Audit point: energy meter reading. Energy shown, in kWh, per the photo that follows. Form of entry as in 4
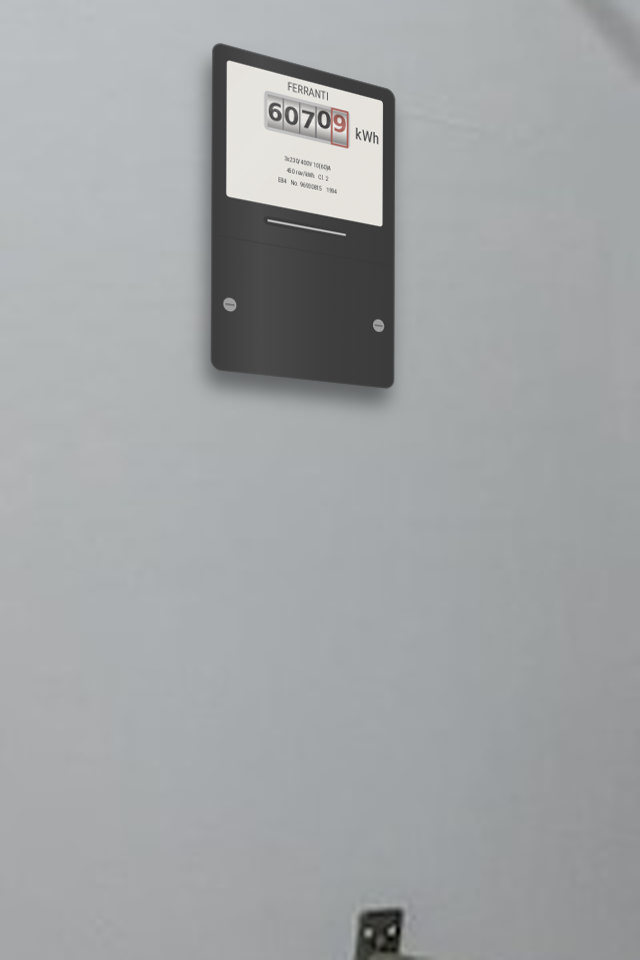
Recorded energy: 6070.9
